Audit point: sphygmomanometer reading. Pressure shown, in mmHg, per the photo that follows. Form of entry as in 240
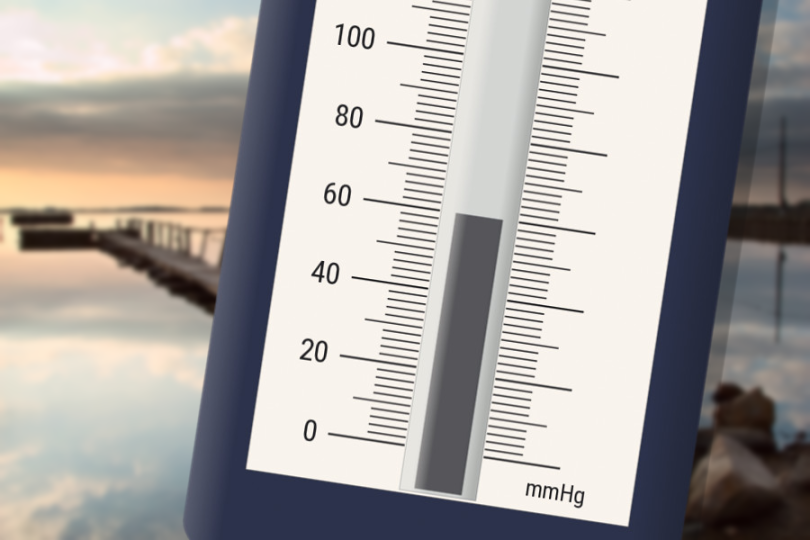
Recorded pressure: 60
